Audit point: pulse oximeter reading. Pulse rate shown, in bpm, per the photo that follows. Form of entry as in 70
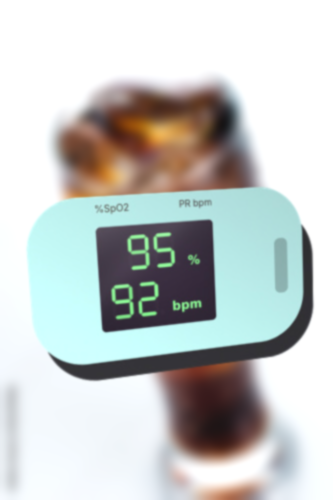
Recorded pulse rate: 92
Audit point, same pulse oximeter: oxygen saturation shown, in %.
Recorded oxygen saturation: 95
